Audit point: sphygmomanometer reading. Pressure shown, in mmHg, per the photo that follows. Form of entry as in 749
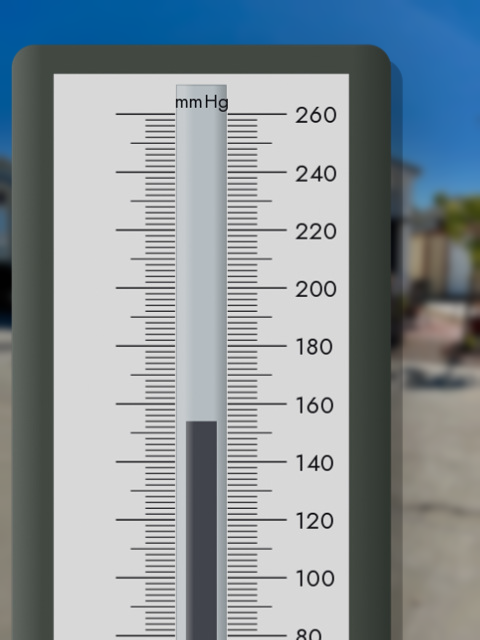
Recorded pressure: 154
